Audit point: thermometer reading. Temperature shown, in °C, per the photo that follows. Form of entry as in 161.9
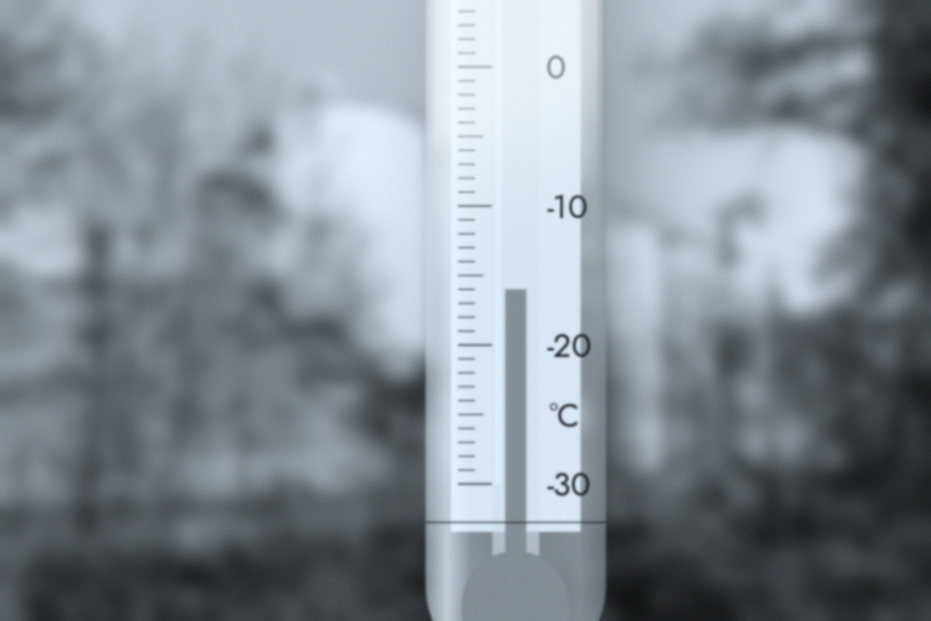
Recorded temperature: -16
